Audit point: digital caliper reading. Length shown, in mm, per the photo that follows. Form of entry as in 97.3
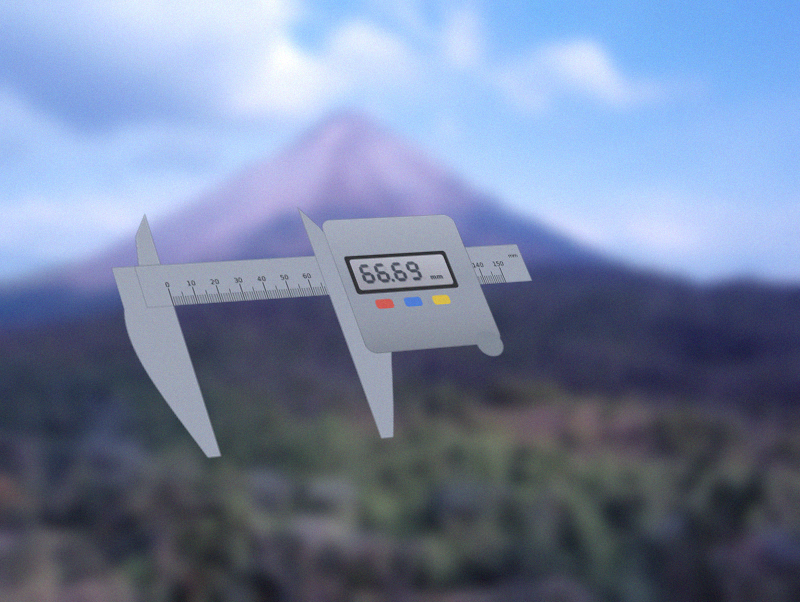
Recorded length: 66.69
